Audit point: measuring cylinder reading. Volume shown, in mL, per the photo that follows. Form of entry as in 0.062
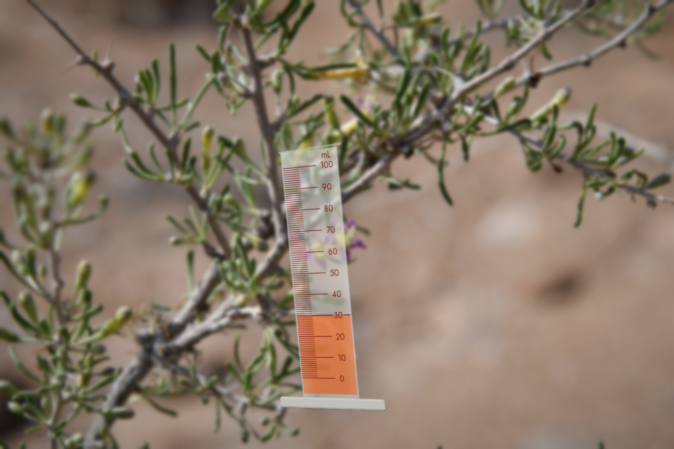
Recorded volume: 30
